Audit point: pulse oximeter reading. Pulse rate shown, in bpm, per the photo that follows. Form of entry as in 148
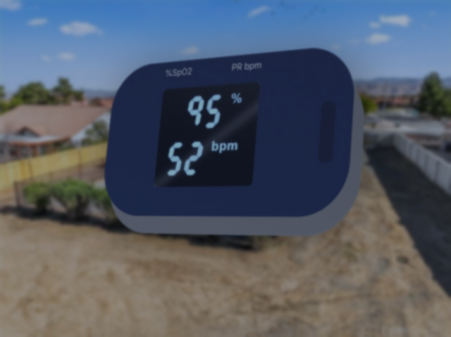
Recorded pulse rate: 52
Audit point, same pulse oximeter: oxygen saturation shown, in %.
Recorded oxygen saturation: 95
